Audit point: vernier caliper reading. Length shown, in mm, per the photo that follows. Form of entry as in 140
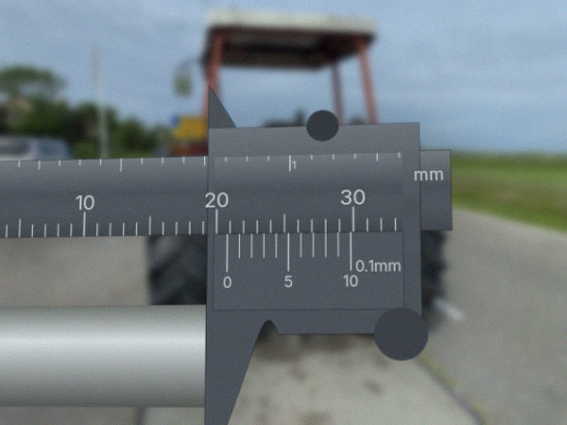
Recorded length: 20.8
